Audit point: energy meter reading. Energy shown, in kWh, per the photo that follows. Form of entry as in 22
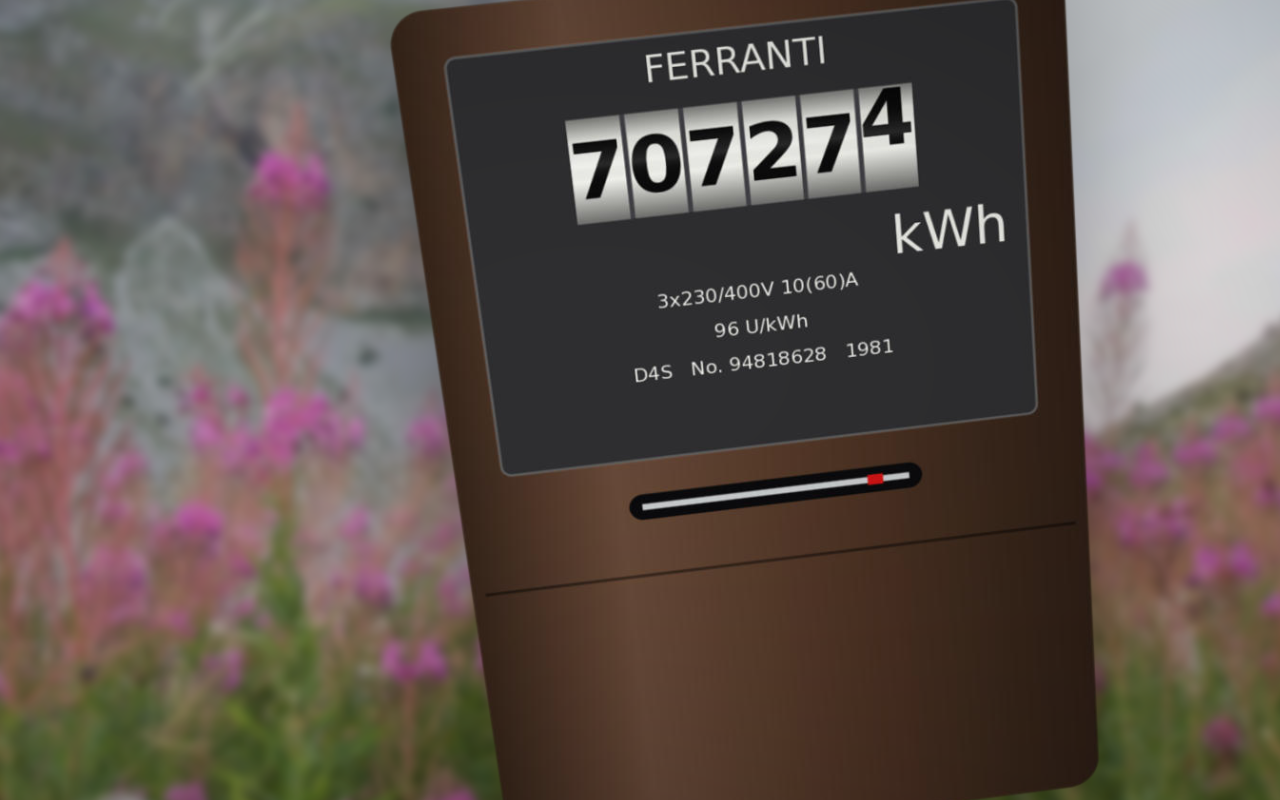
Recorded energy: 707274
